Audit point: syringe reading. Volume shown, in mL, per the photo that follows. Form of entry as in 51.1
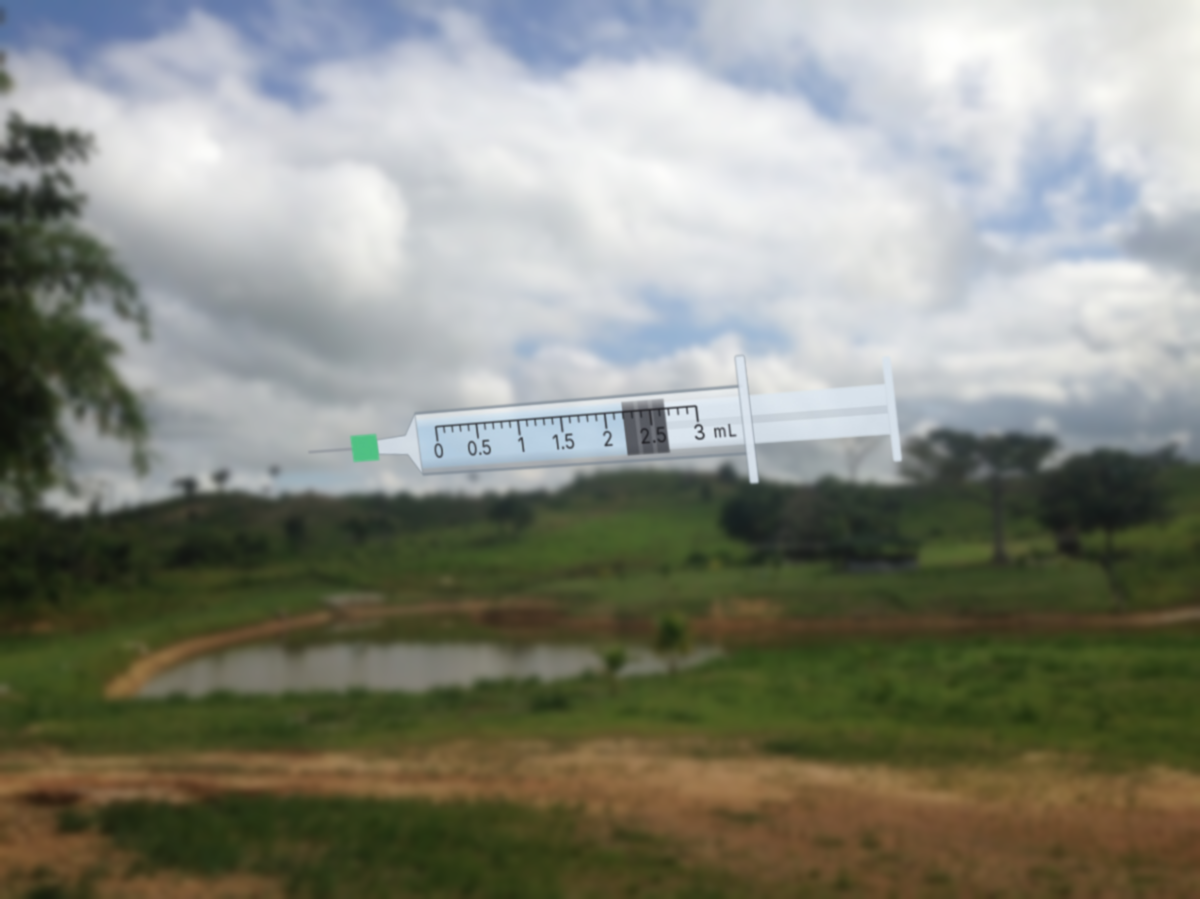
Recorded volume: 2.2
